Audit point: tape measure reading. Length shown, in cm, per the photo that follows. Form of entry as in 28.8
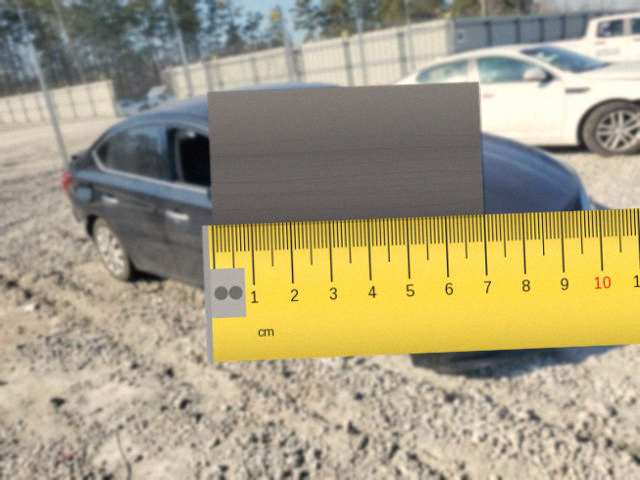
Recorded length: 7
